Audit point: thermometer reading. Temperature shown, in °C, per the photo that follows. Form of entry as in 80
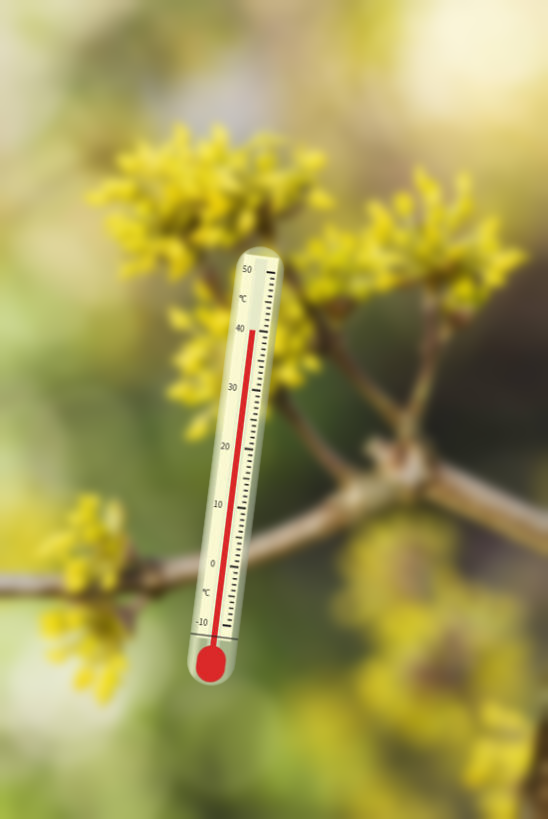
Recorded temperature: 40
